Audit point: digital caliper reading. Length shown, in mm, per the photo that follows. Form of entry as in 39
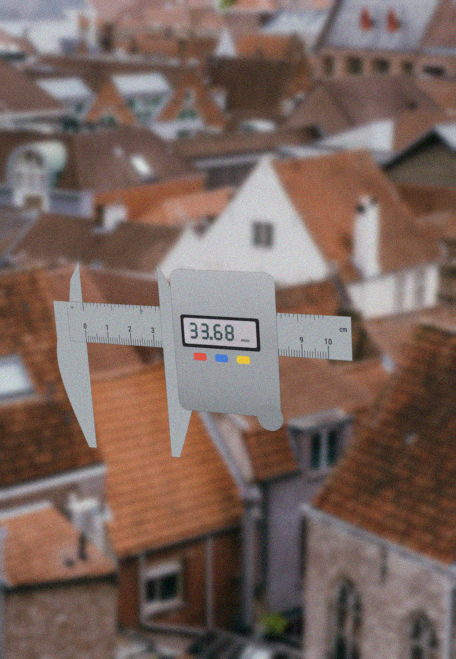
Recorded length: 33.68
